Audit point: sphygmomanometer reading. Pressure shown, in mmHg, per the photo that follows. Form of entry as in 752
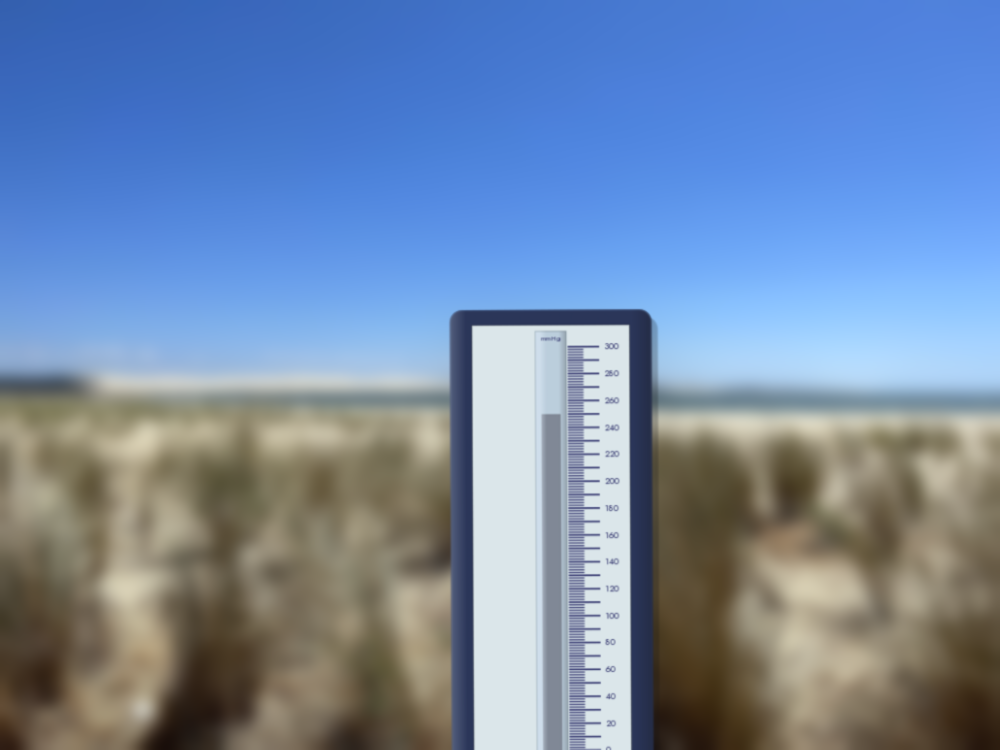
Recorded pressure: 250
